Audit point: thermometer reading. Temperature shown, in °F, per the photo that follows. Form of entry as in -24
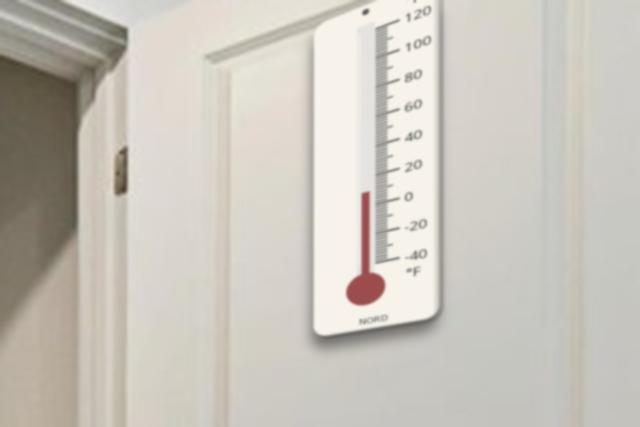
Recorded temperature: 10
